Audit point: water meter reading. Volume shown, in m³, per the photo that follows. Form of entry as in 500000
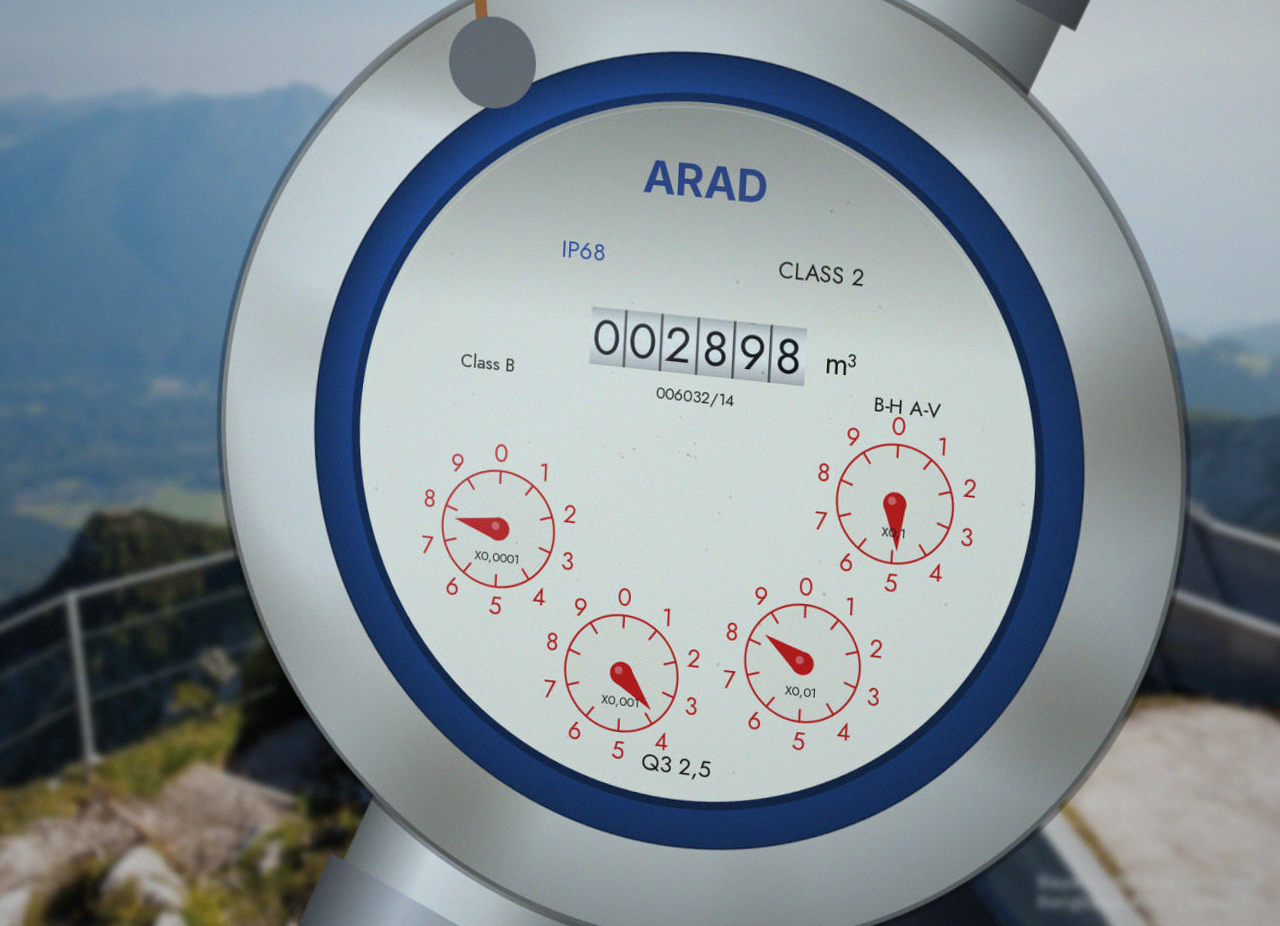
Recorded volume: 2898.4837
